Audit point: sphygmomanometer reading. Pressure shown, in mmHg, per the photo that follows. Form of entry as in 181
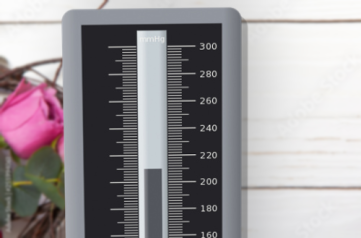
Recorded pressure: 210
